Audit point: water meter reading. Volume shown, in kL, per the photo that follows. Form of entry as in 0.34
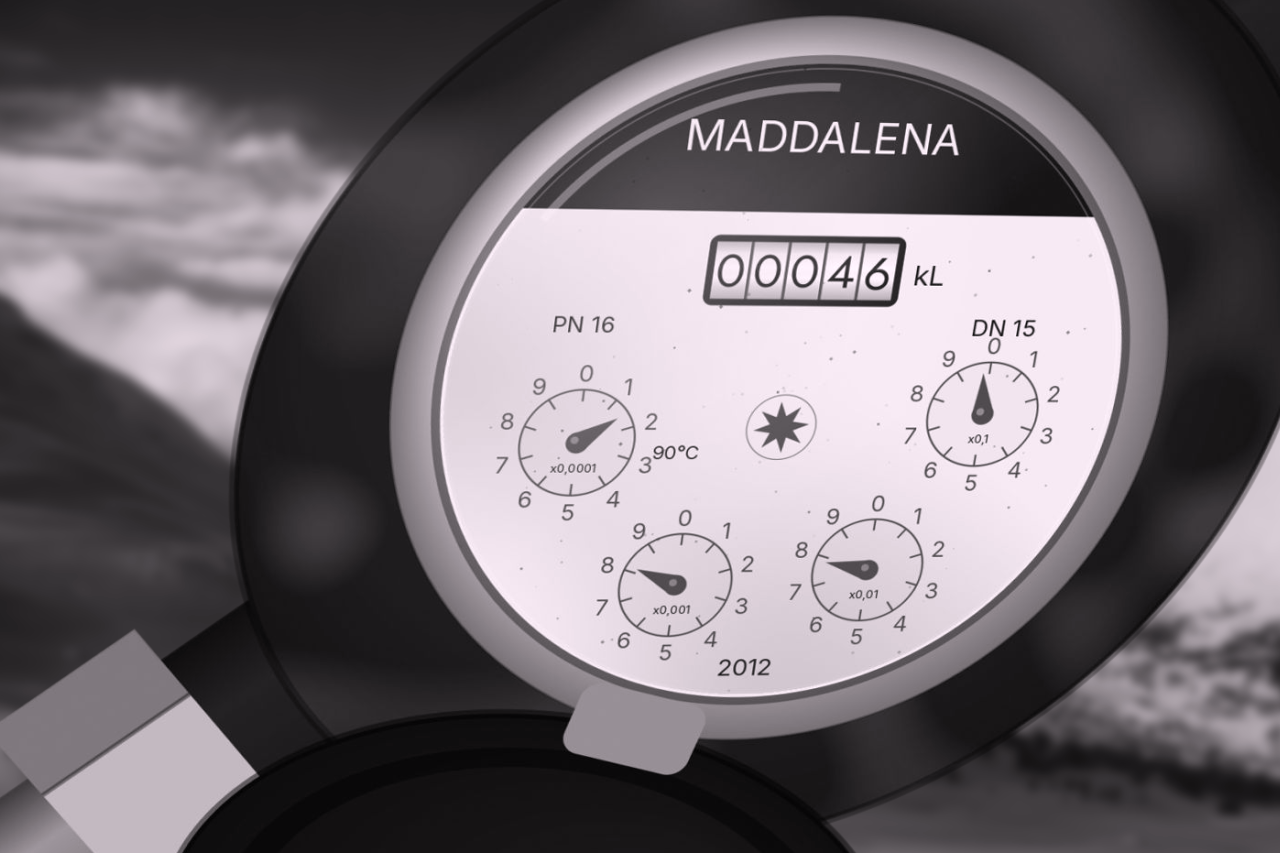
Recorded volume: 45.9781
